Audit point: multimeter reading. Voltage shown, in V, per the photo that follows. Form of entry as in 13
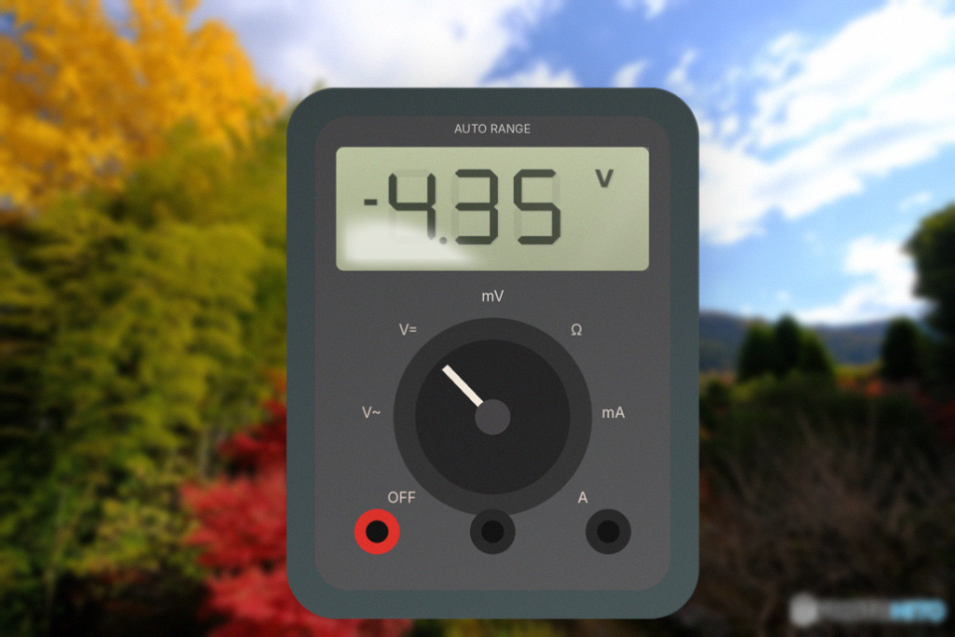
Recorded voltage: -4.35
